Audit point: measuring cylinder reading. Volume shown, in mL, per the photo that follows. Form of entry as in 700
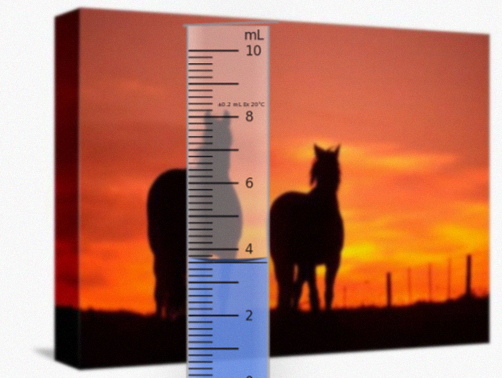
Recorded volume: 3.6
